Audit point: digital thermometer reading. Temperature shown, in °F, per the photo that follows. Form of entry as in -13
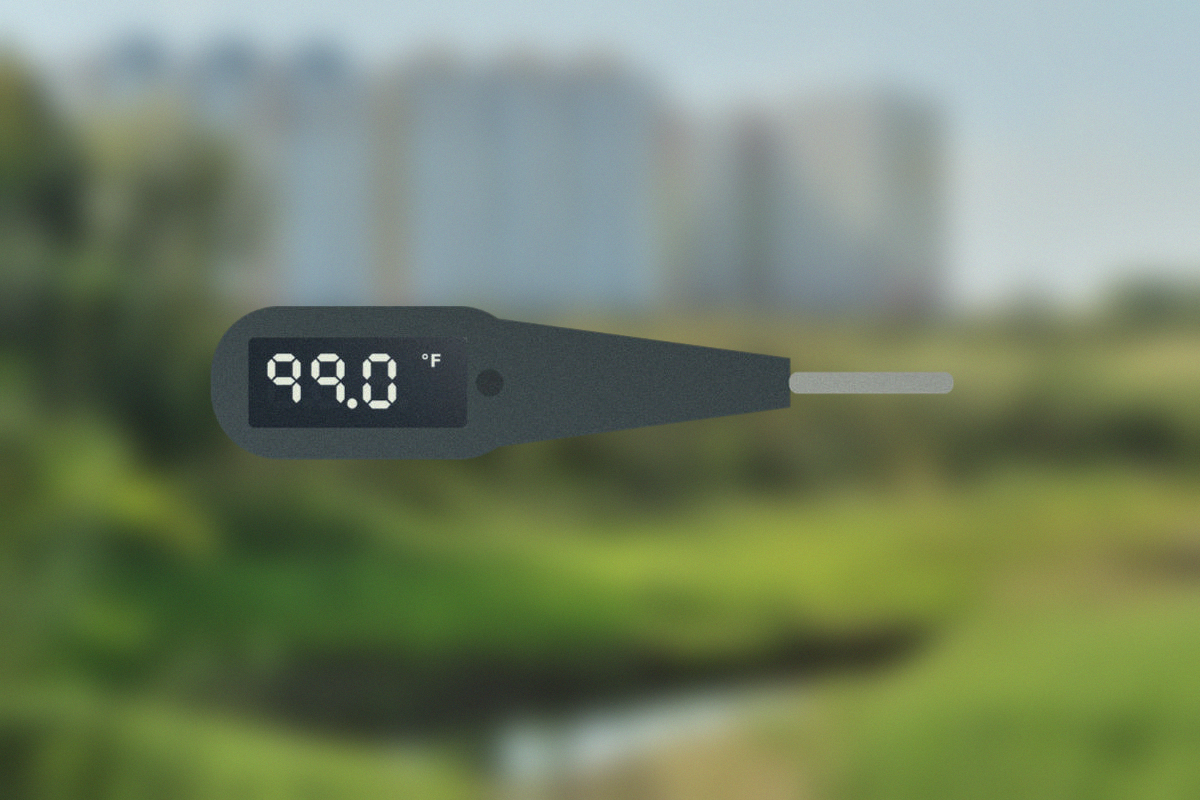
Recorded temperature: 99.0
